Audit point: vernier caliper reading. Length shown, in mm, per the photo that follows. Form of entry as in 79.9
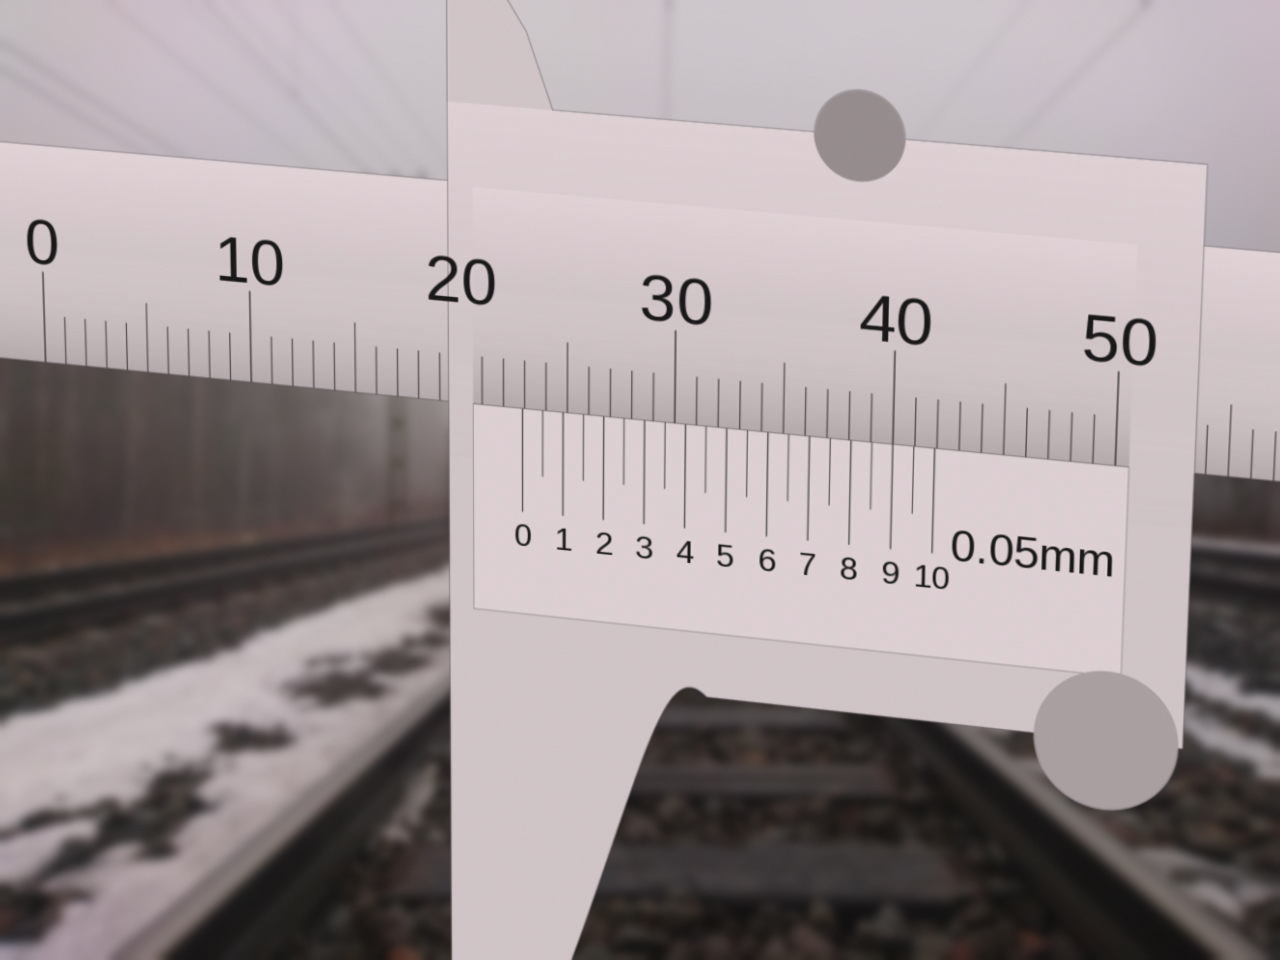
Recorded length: 22.9
